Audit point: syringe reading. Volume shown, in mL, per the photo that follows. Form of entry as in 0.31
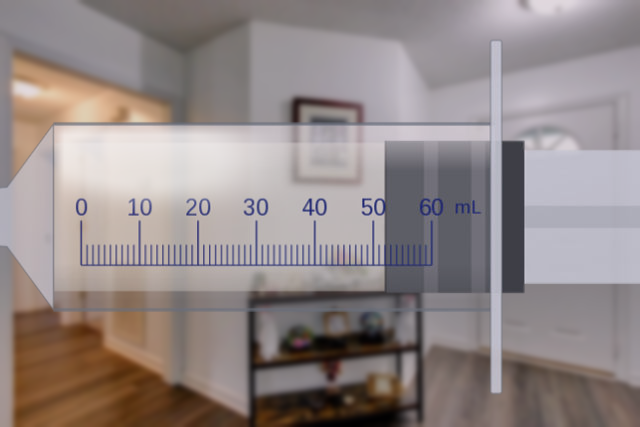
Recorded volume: 52
